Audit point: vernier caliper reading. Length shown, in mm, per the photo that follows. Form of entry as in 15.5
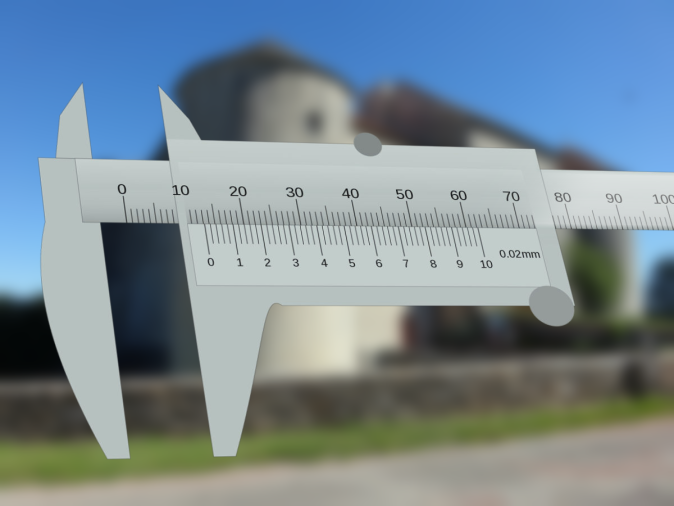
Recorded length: 13.2
